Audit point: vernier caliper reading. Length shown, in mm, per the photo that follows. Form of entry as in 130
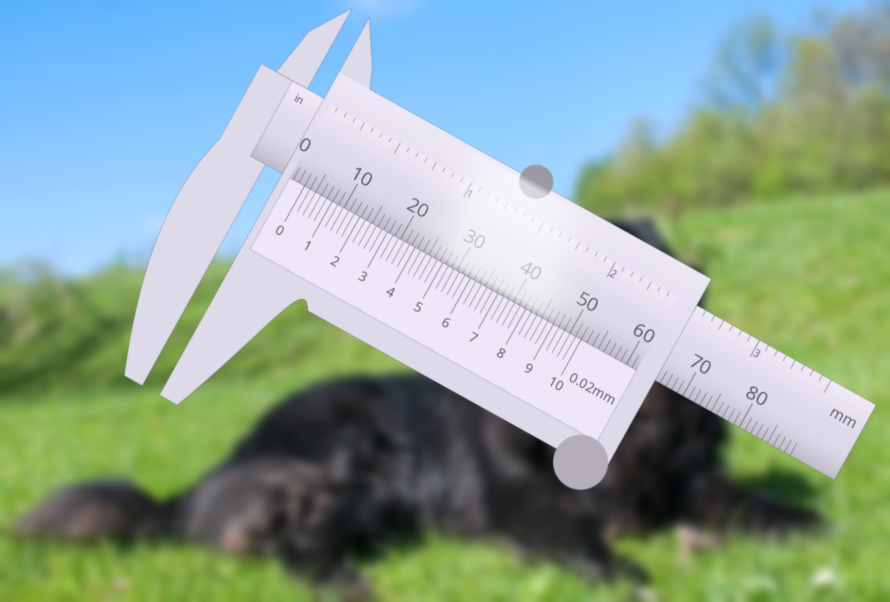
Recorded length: 3.0
